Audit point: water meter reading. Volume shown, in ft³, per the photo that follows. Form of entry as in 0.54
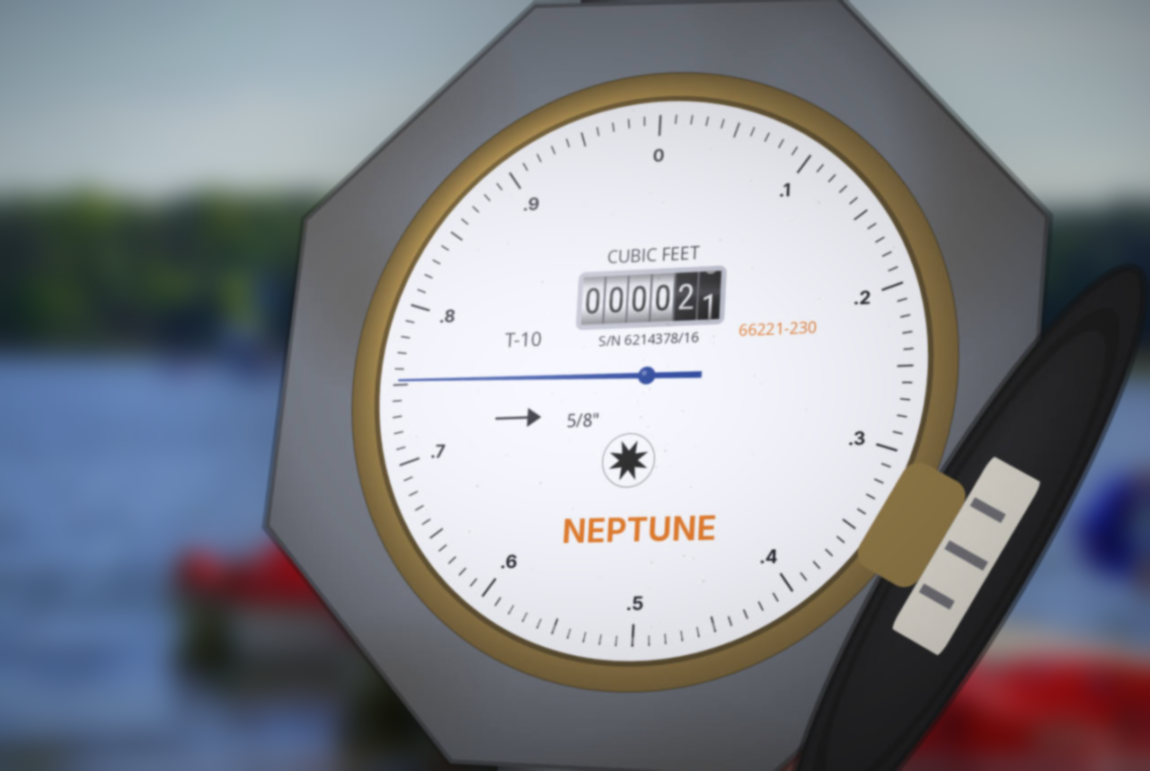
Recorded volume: 20.75
